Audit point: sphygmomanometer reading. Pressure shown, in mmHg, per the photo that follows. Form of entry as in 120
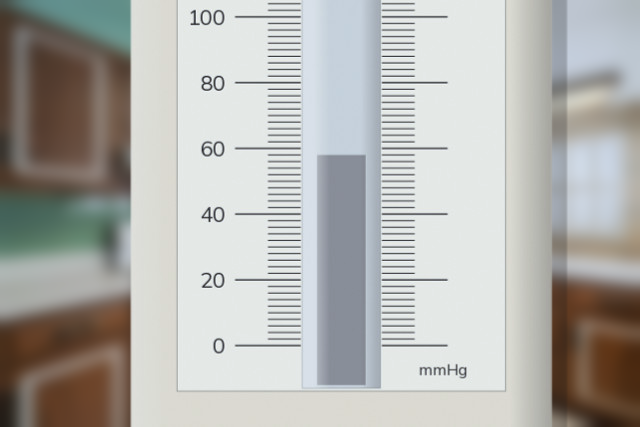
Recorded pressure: 58
